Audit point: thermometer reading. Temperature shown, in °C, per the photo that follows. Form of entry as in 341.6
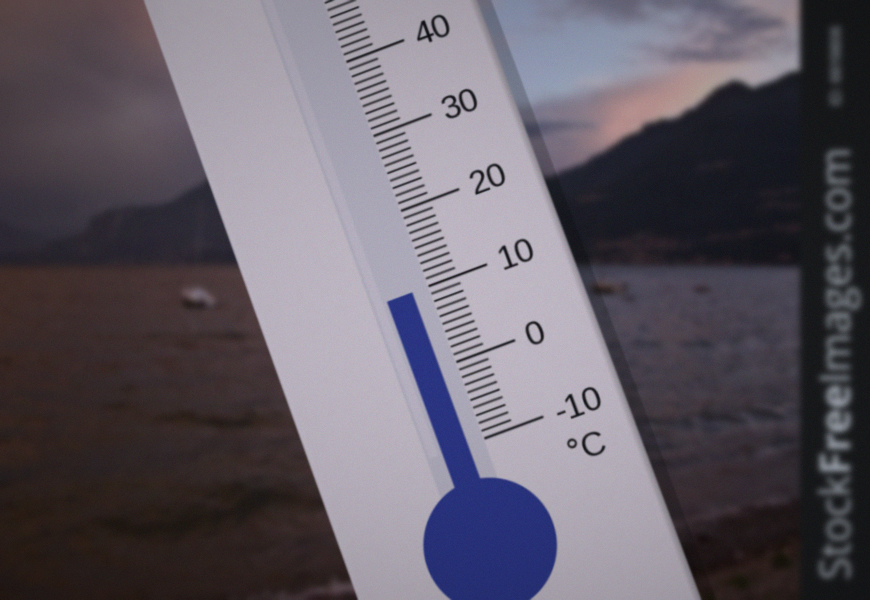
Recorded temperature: 10
